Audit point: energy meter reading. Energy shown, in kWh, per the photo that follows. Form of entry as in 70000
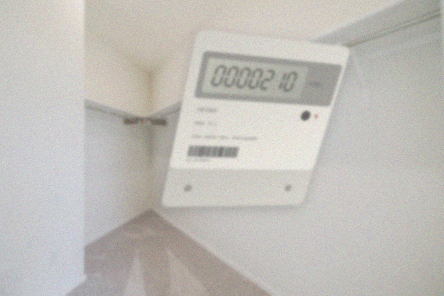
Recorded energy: 210
